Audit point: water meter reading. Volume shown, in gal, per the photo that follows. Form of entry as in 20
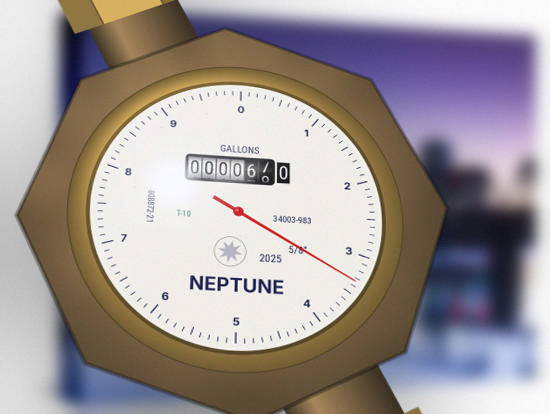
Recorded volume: 673.3
